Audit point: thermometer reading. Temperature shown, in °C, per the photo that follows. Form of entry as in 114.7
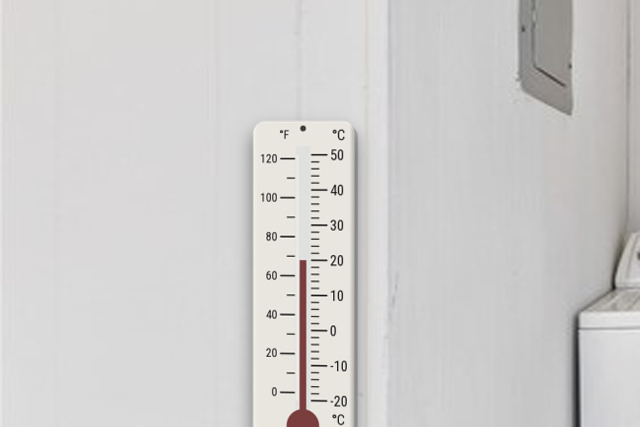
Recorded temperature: 20
